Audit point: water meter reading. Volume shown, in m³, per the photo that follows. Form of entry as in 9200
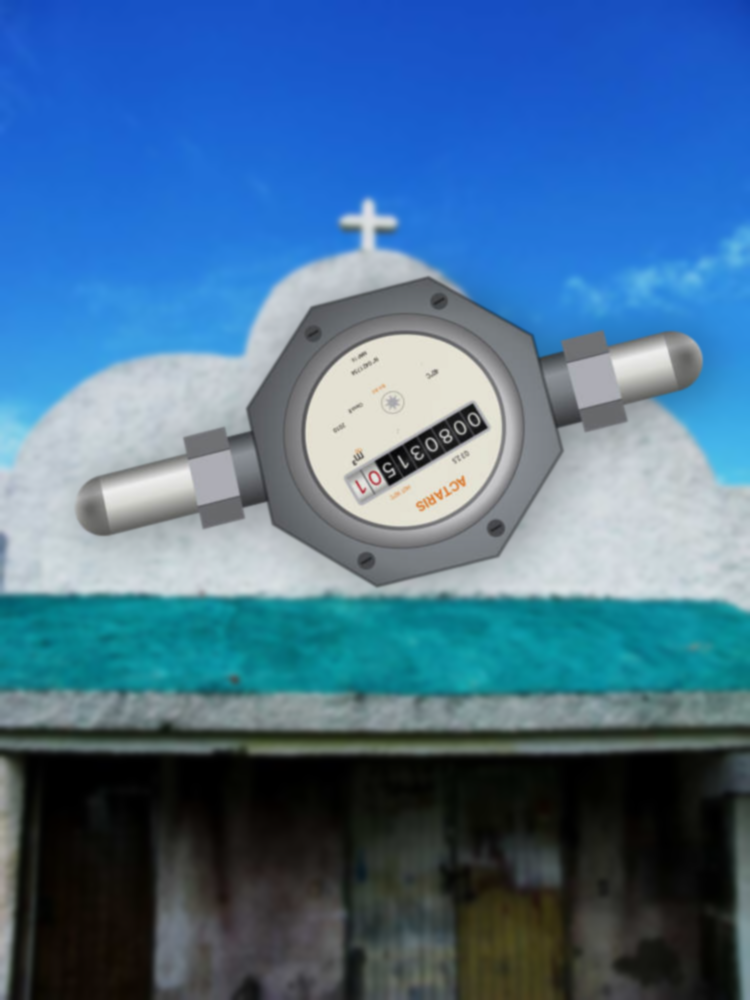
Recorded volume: 80315.01
